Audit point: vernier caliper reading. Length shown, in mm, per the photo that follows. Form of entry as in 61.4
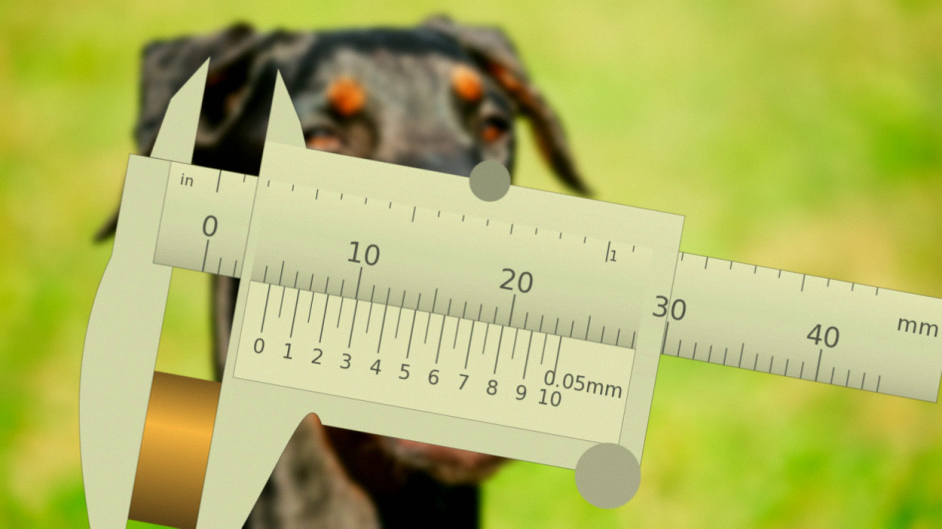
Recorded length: 4.4
